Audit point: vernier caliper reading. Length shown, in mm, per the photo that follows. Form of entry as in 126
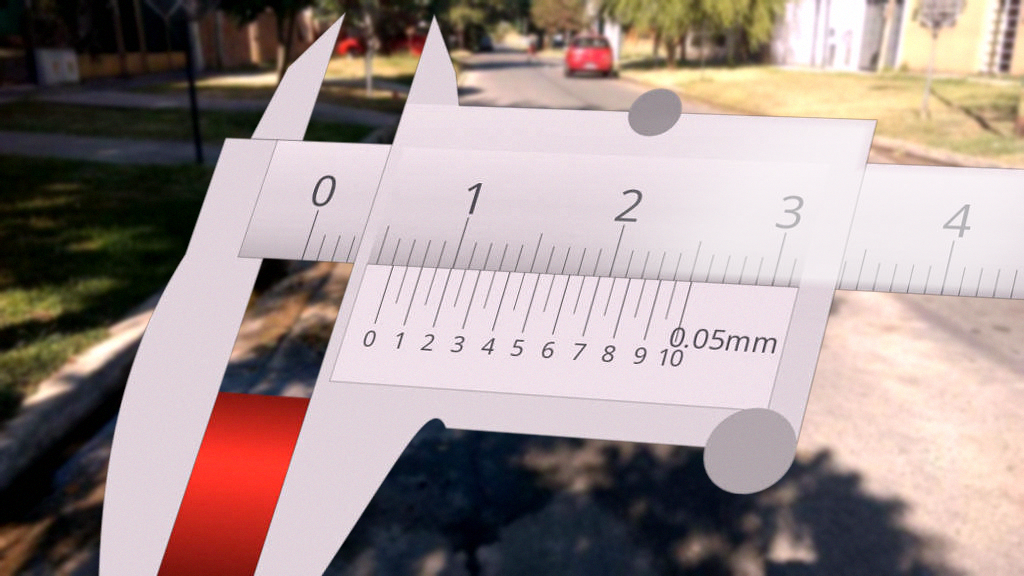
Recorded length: 6.1
